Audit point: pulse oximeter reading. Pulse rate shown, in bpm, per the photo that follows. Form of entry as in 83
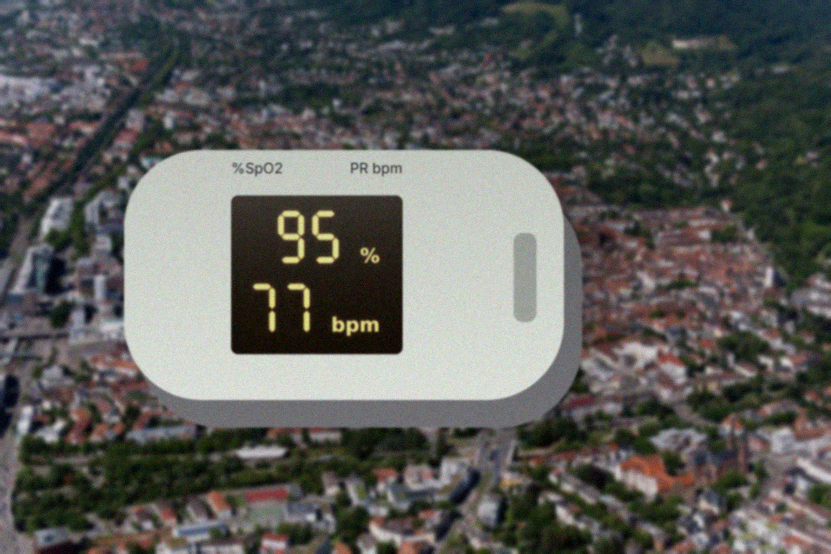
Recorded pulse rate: 77
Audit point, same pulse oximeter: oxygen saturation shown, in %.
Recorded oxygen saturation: 95
